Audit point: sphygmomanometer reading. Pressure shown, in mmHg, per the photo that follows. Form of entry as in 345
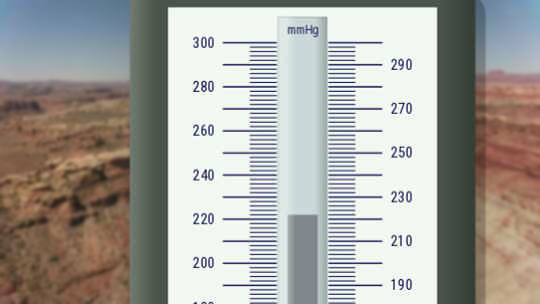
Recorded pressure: 222
